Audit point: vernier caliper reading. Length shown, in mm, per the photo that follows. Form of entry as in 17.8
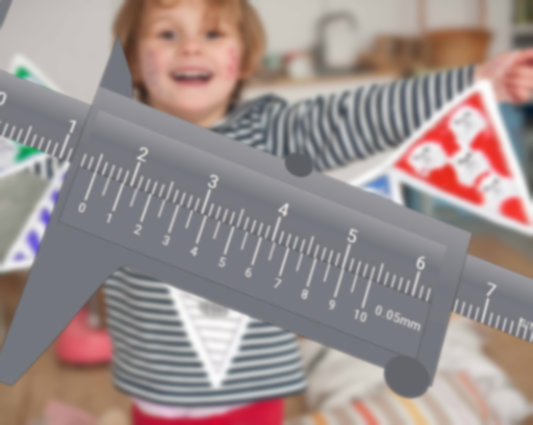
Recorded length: 15.0
